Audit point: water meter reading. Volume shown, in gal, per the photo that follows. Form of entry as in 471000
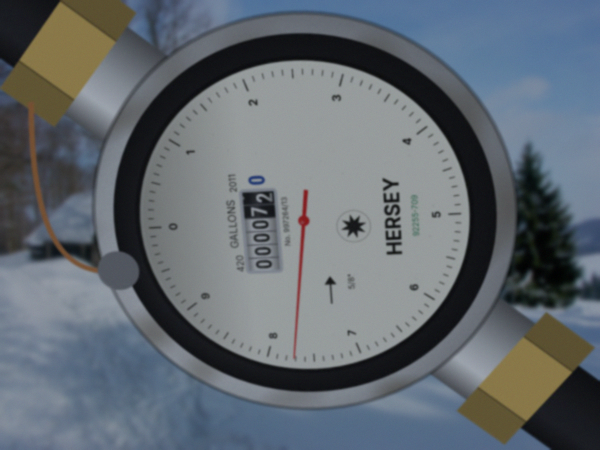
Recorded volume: 717.7
